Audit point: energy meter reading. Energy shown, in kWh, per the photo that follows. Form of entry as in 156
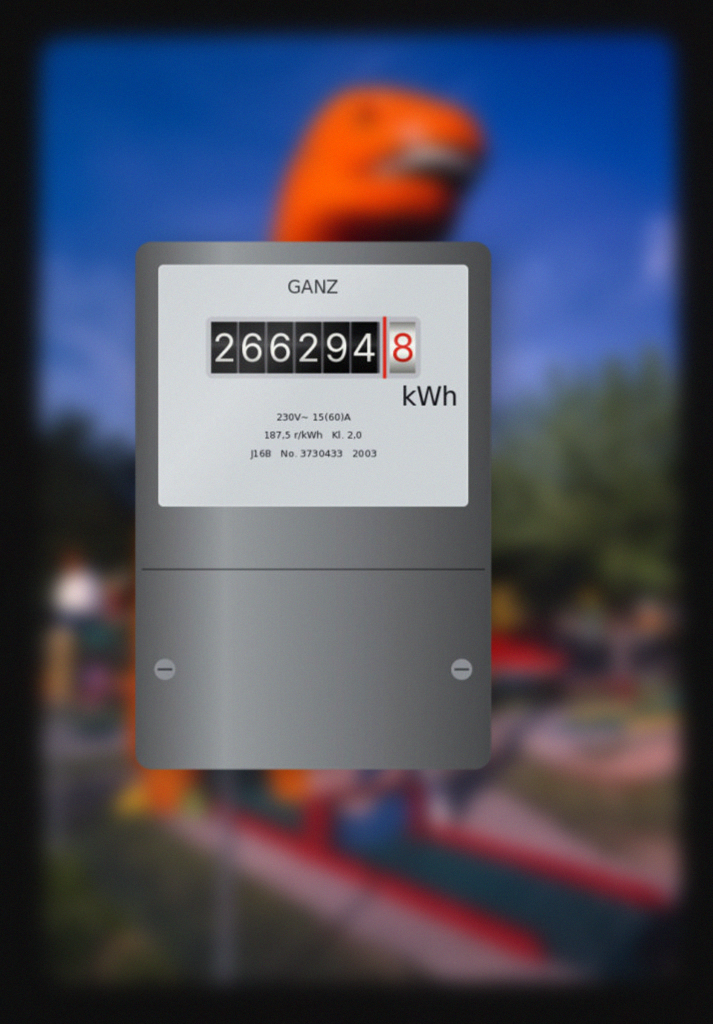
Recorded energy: 266294.8
